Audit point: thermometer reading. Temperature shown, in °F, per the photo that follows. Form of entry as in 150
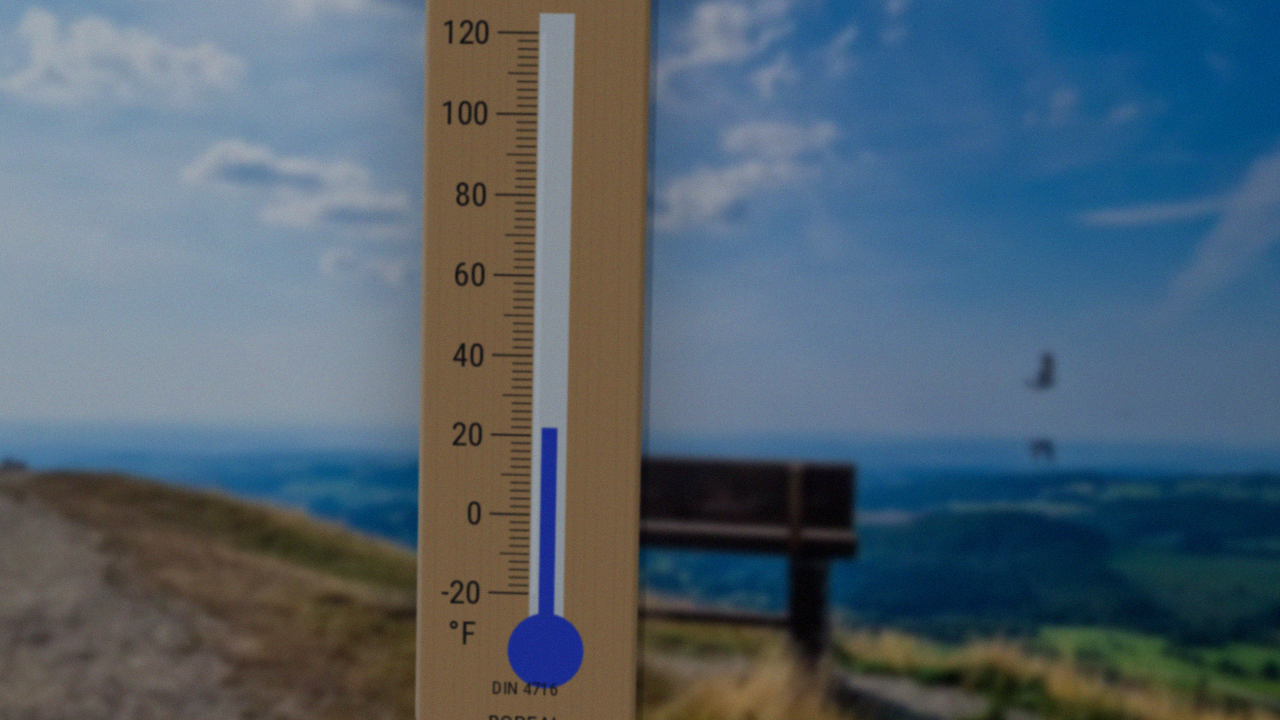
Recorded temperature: 22
